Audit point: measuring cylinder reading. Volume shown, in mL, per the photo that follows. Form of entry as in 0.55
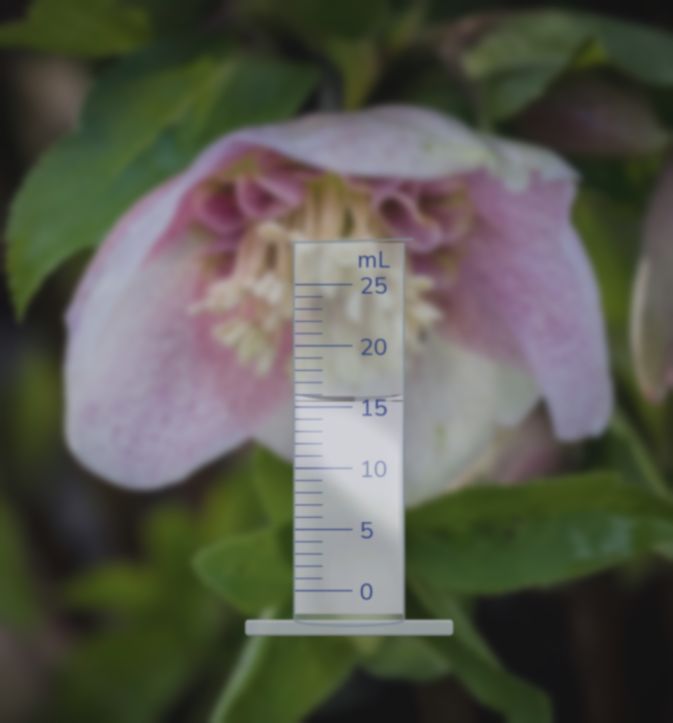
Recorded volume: 15.5
